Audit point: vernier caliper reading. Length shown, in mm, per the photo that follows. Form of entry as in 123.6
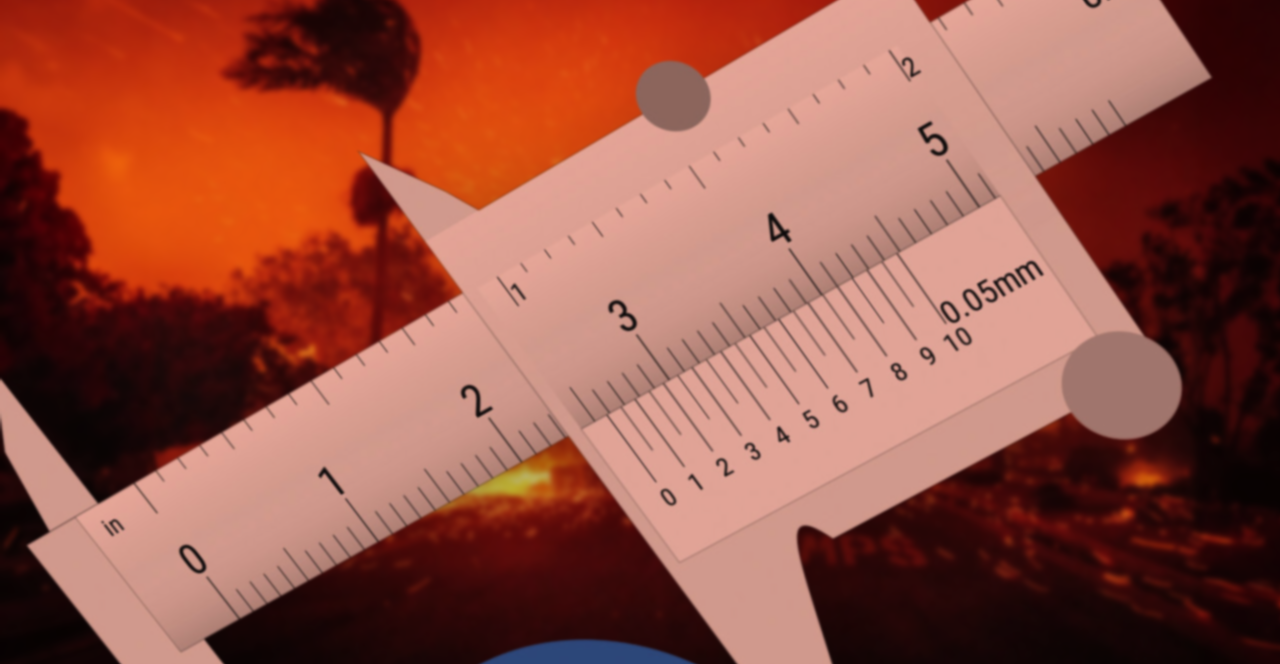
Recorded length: 25.8
